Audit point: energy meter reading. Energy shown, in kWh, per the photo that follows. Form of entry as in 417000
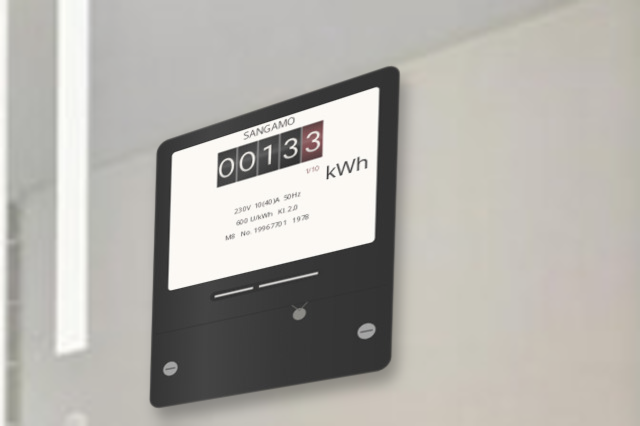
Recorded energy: 13.3
